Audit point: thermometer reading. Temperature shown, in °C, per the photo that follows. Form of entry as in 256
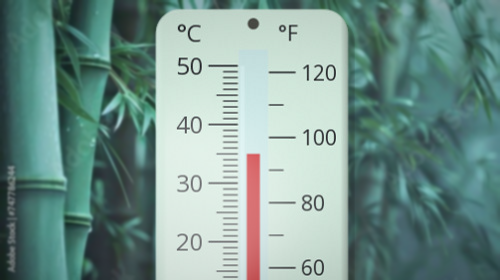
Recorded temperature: 35
